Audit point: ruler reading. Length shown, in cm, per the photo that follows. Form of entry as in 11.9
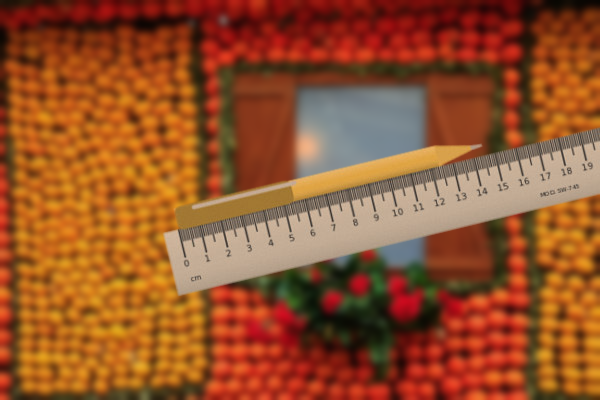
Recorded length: 14.5
